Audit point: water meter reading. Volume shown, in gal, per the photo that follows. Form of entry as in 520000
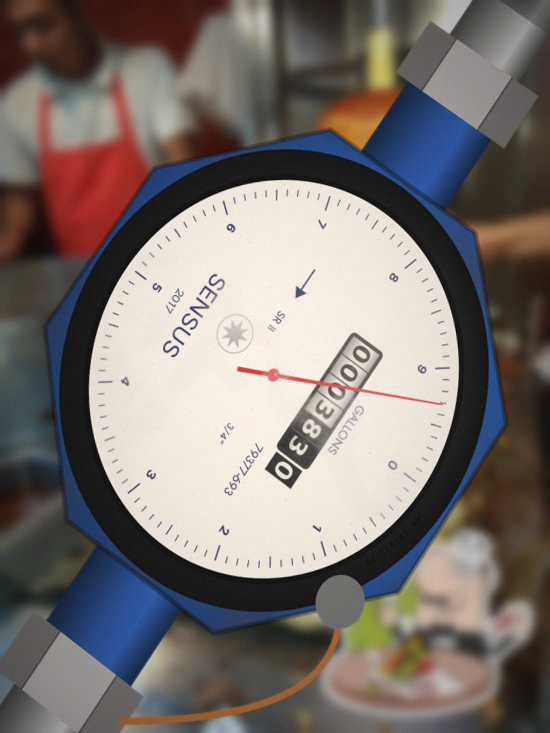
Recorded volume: 3829.3
